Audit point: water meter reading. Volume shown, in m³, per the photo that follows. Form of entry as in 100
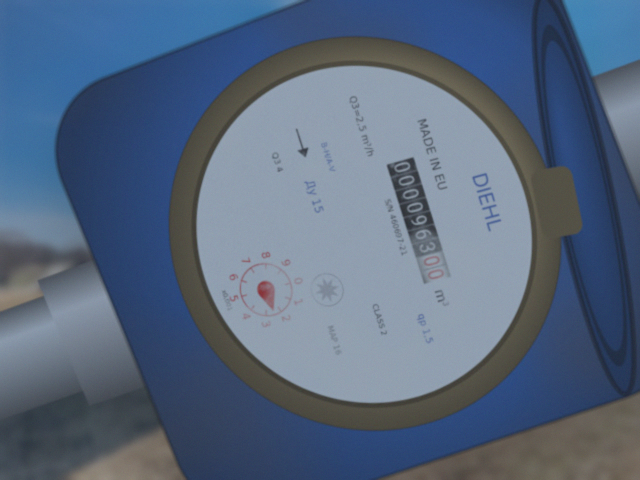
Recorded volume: 963.002
